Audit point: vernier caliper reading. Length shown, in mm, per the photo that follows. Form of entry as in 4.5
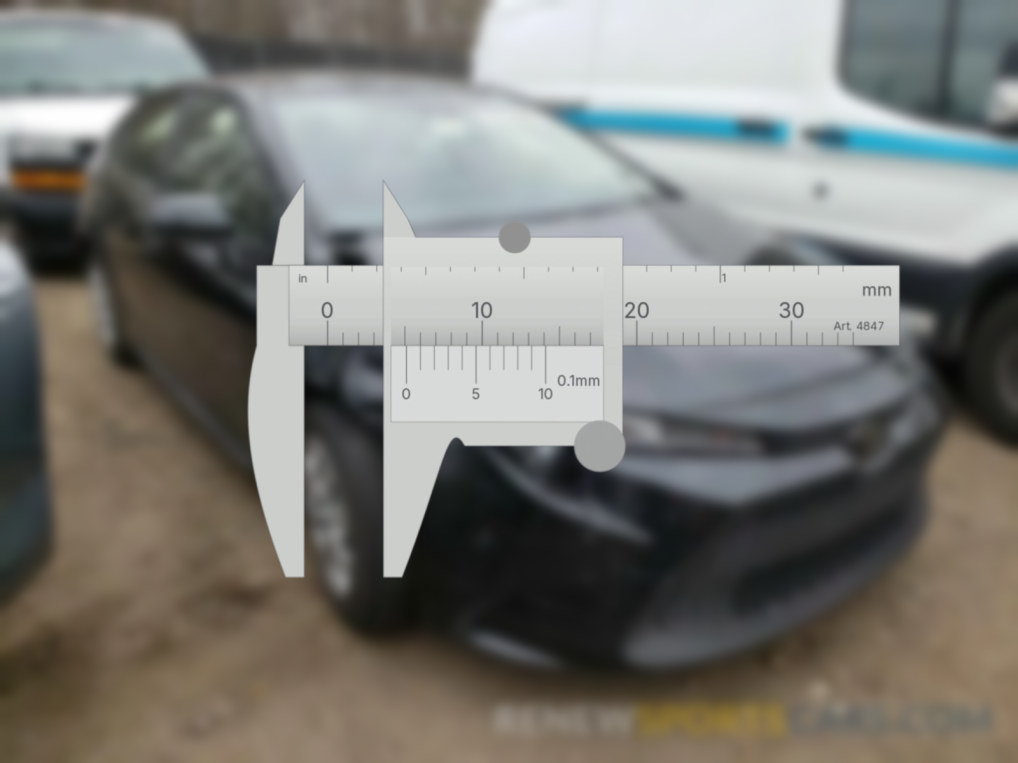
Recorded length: 5.1
